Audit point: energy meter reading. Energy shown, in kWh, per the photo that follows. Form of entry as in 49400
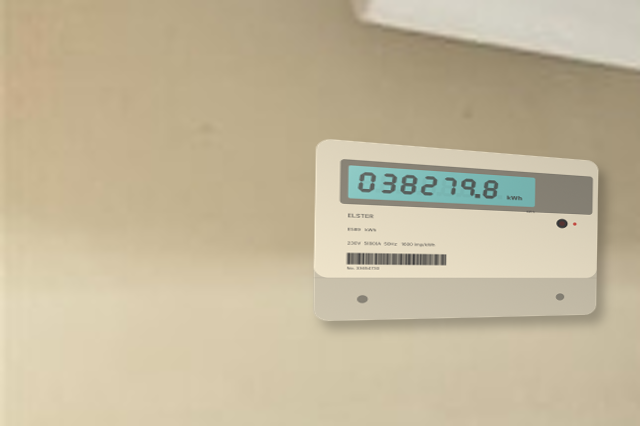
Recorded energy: 38279.8
